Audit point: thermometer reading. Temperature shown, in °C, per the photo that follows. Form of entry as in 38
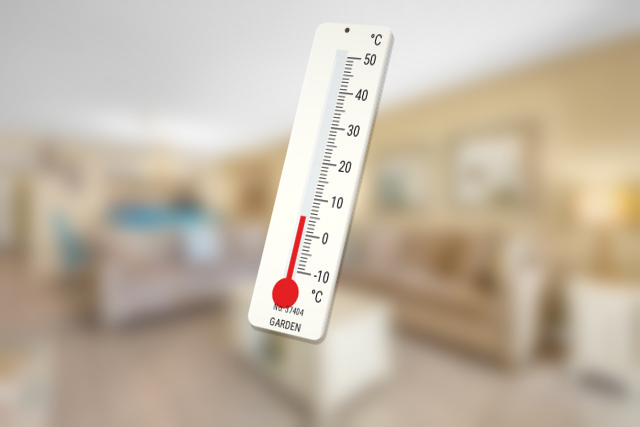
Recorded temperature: 5
